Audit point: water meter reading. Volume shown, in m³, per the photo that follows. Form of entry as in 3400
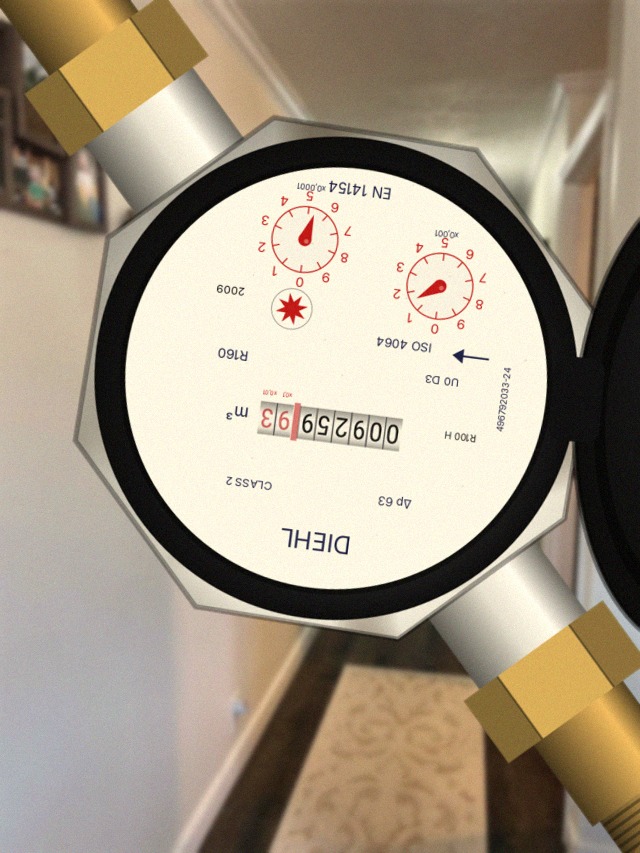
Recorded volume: 9259.9315
